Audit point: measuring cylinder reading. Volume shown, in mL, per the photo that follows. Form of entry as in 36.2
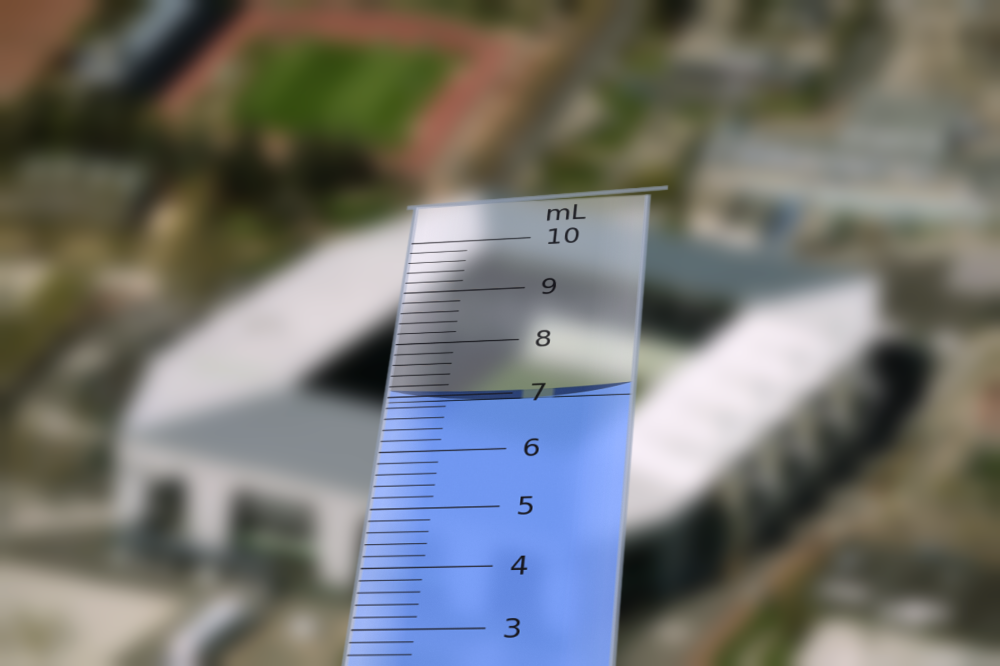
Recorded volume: 6.9
